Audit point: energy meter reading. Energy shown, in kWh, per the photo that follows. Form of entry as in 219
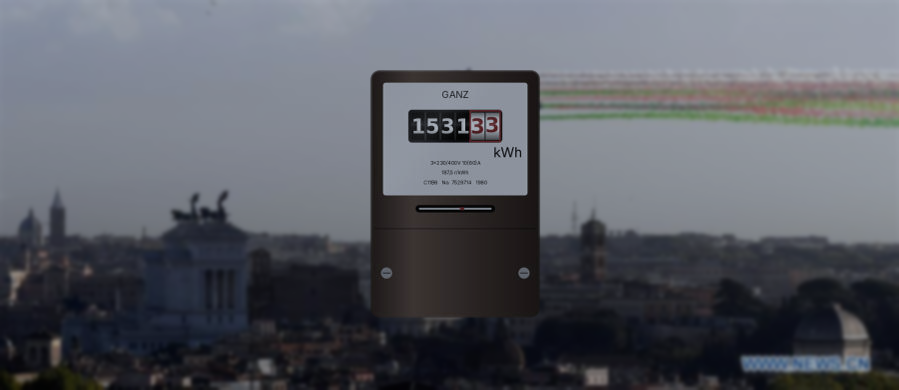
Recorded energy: 1531.33
